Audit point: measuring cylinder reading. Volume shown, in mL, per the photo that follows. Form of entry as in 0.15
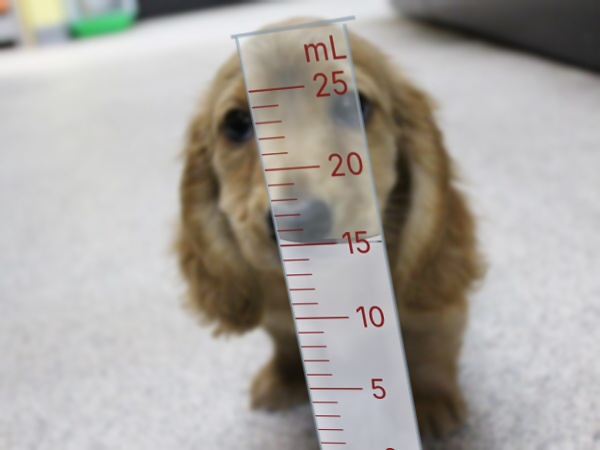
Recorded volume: 15
